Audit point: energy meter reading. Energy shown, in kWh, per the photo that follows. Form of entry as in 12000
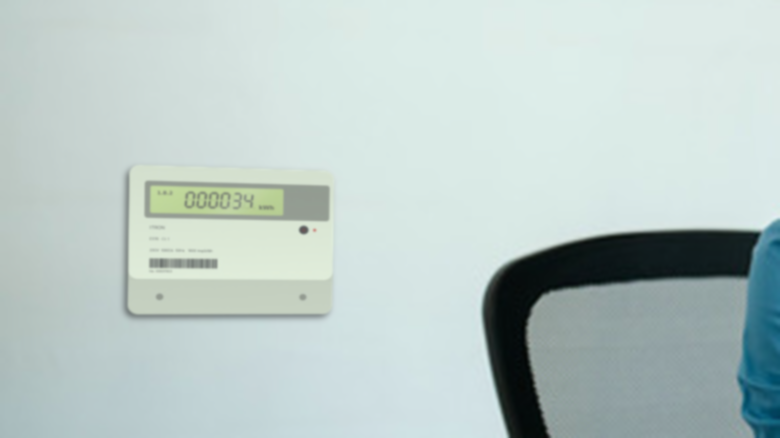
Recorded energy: 34
